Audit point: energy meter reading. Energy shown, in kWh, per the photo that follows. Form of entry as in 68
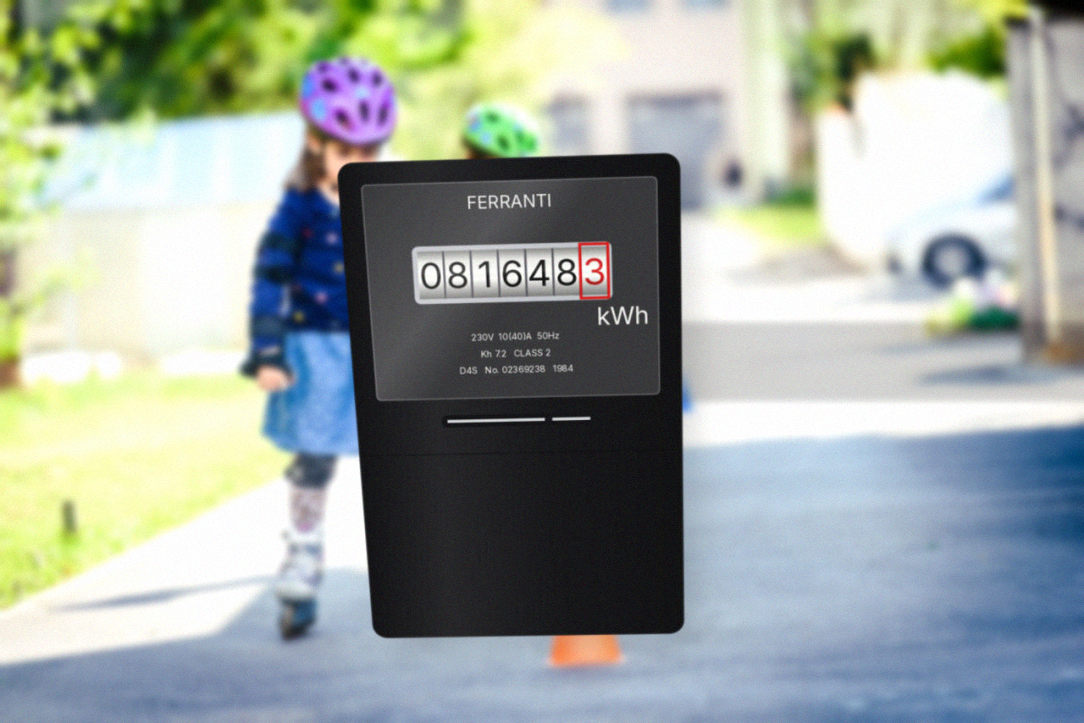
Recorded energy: 81648.3
